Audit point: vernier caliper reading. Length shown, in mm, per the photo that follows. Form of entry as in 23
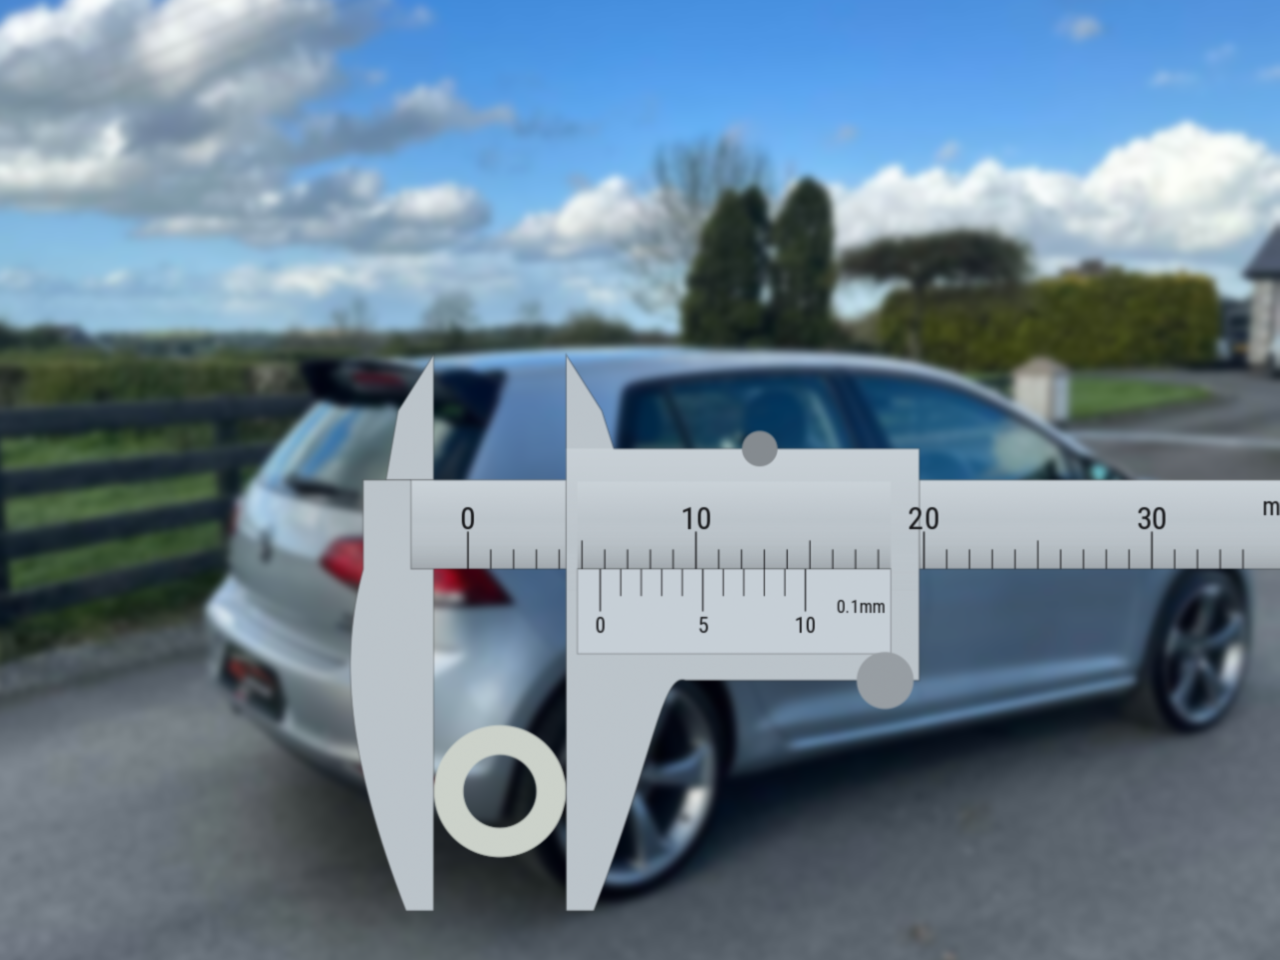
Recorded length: 5.8
